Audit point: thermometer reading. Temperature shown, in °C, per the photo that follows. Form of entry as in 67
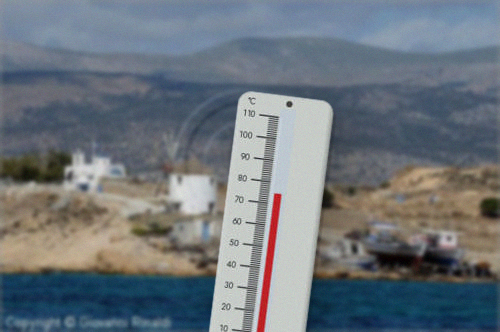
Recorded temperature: 75
